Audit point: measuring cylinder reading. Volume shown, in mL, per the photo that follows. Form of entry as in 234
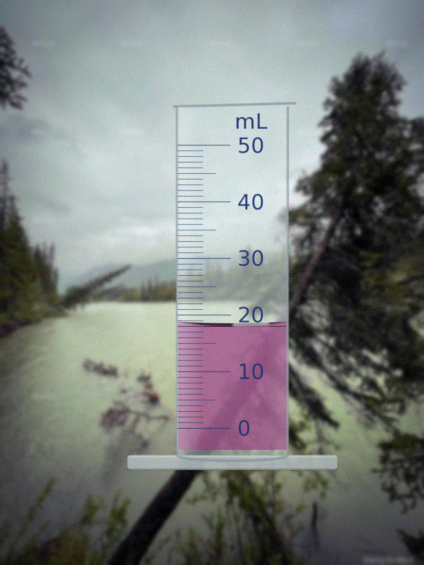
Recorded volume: 18
